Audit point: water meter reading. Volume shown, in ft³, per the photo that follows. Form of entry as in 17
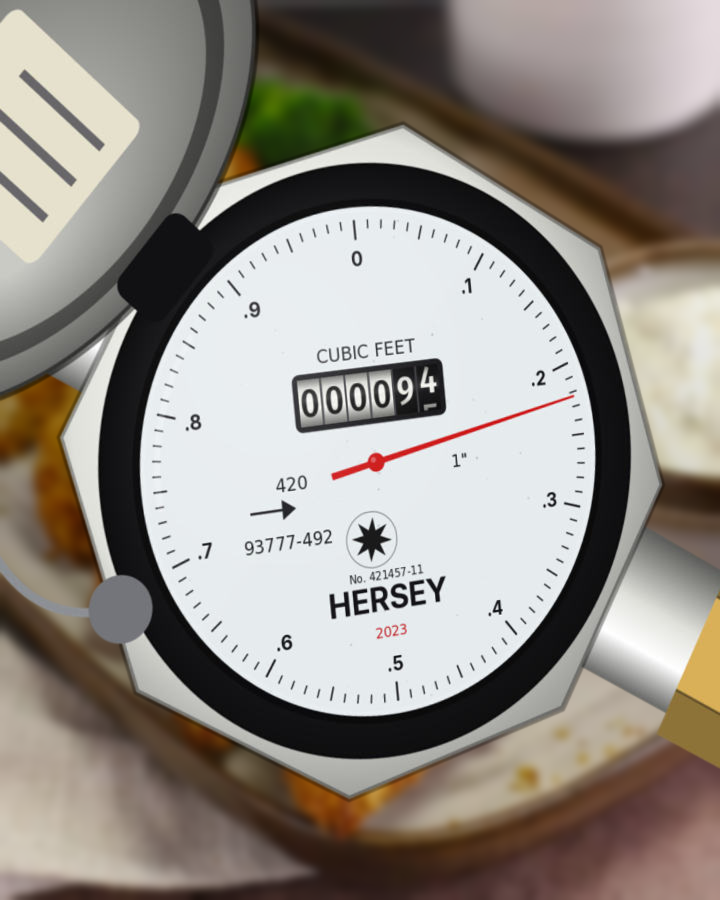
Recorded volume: 94.22
